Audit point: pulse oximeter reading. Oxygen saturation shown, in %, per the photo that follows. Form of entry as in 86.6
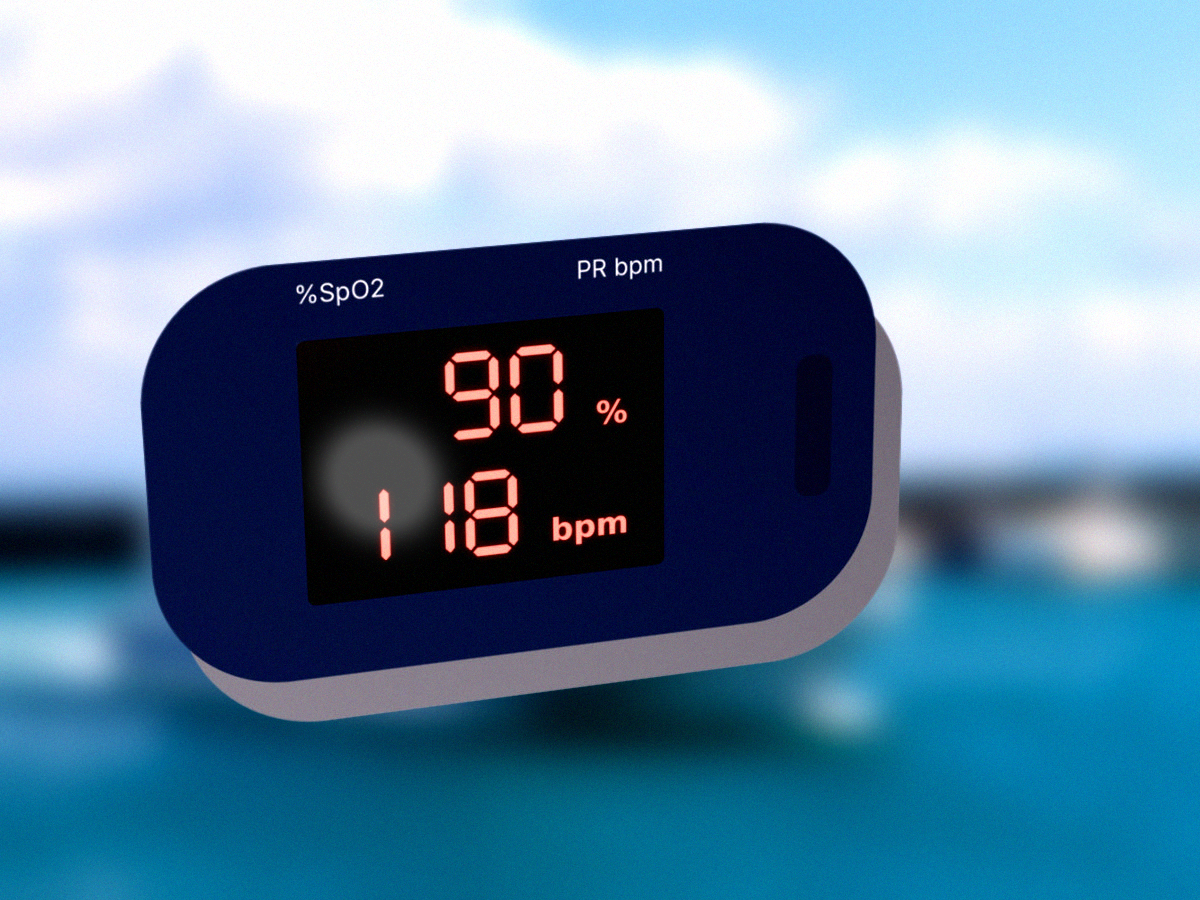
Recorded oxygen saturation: 90
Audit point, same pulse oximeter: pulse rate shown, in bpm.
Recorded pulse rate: 118
